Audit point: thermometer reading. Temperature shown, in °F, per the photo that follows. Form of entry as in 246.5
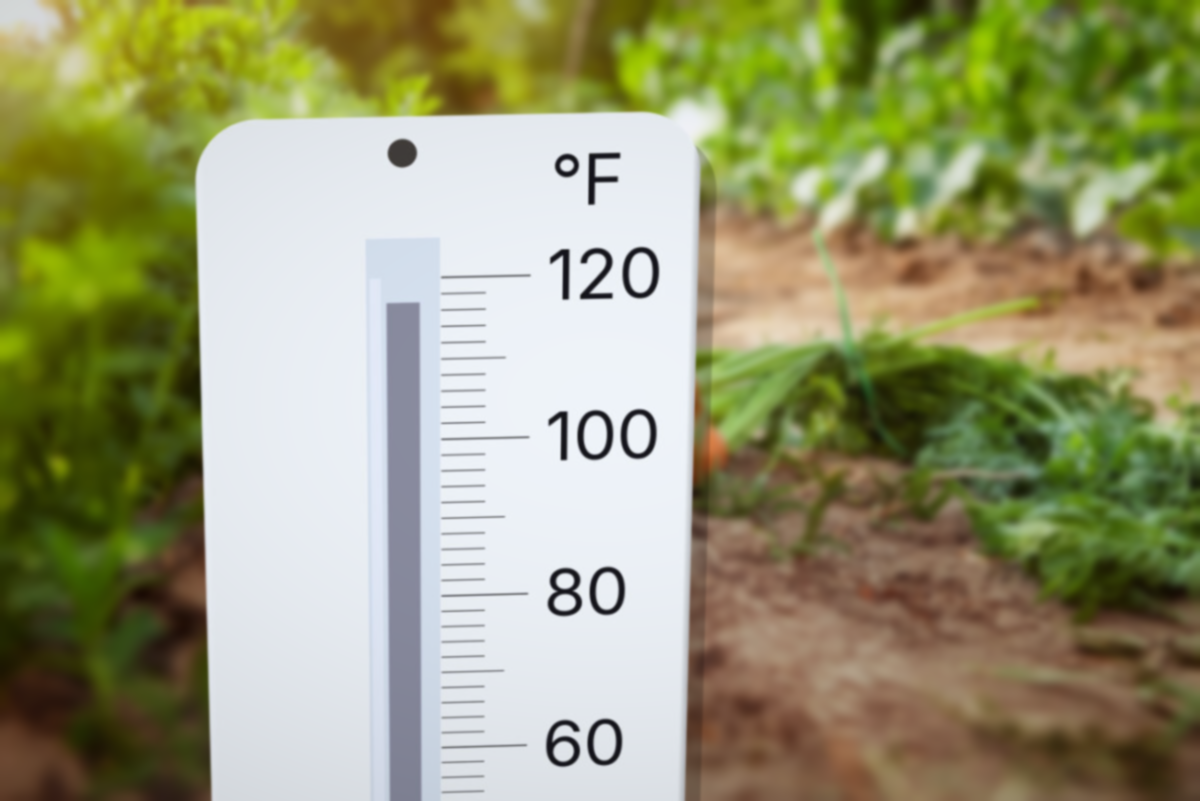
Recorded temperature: 117
